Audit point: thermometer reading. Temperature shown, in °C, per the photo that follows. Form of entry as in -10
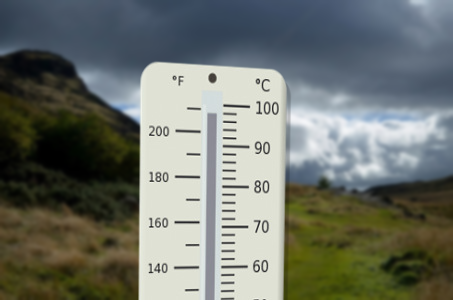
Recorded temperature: 98
